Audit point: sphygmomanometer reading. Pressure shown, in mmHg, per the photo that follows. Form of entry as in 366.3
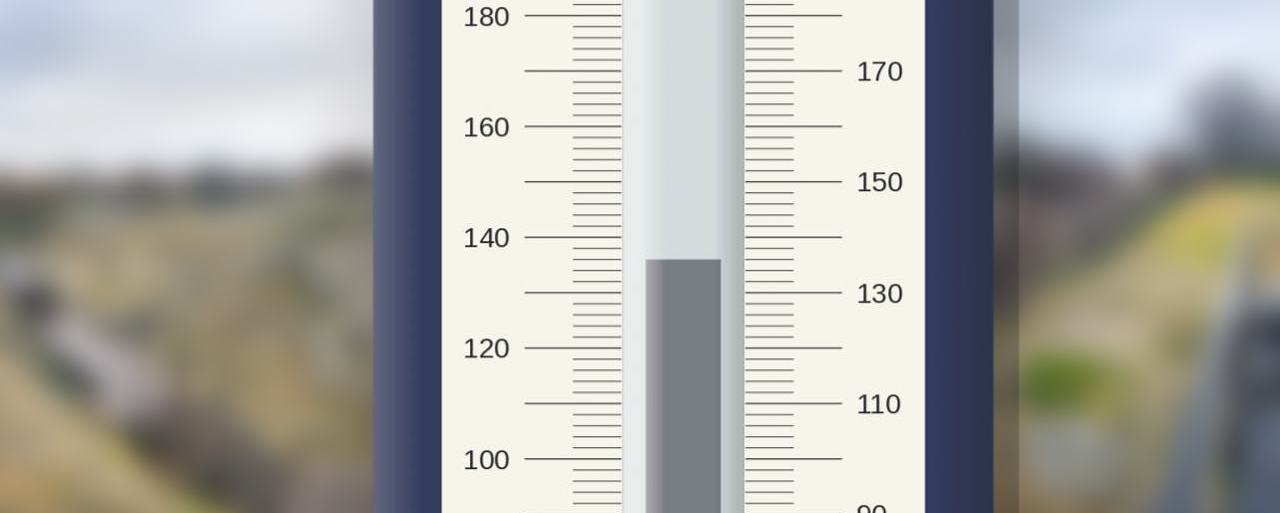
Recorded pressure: 136
